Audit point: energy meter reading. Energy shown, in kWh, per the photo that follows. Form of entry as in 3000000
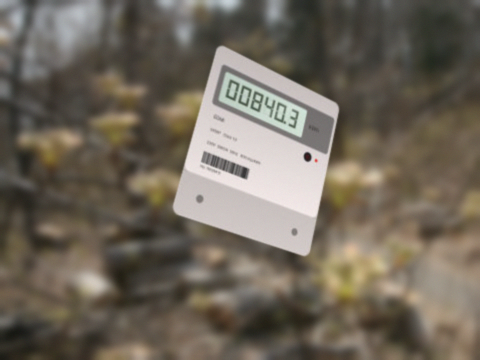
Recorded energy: 840.3
